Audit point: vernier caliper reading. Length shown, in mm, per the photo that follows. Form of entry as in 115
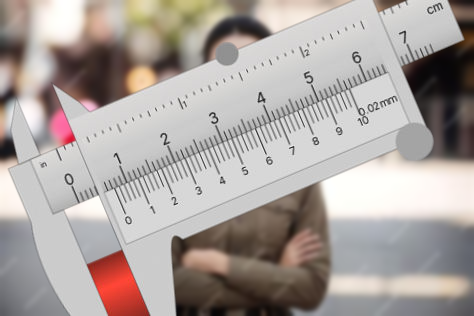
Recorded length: 7.4
